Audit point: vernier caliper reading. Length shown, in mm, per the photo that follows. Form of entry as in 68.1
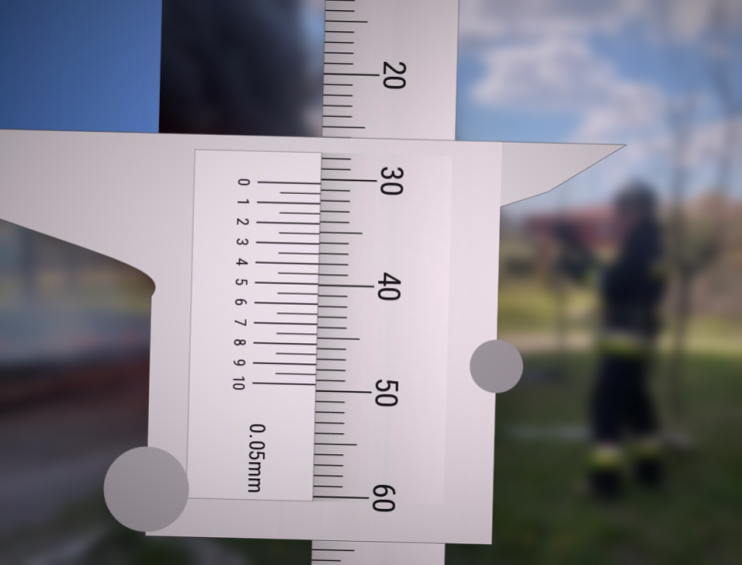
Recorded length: 30.4
